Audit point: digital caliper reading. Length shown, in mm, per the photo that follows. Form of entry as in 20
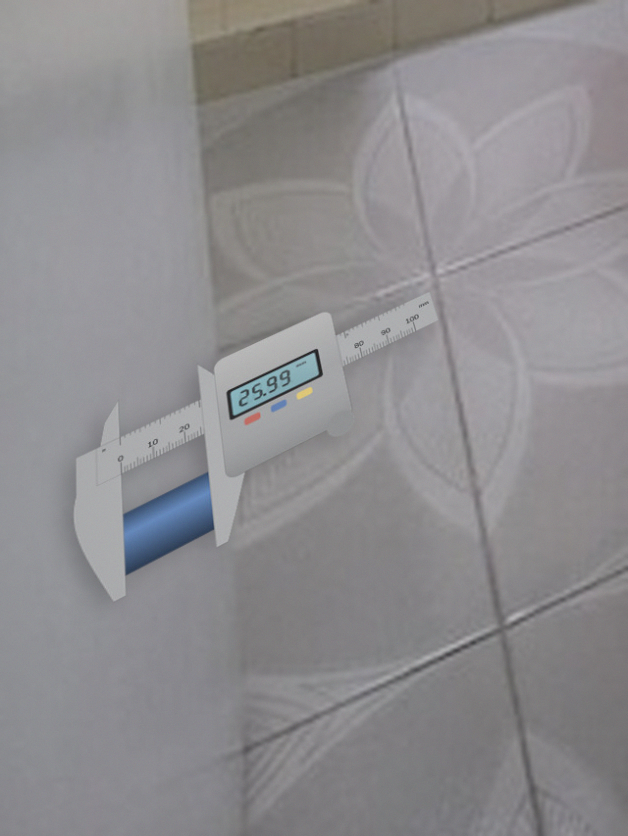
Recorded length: 25.99
